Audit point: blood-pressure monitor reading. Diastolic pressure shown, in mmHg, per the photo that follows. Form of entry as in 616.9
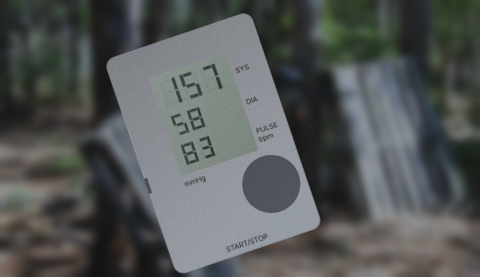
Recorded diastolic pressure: 58
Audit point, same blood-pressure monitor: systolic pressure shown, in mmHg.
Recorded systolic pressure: 157
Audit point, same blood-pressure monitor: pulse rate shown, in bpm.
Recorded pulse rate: 83
